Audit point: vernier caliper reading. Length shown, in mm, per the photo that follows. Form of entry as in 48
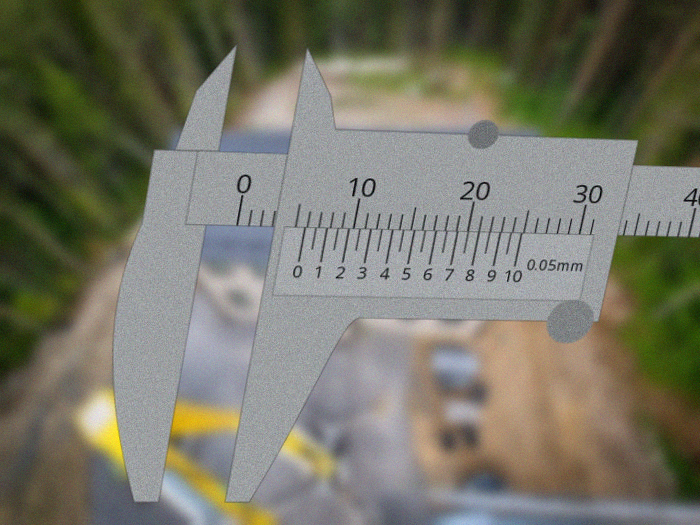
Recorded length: 5.8
